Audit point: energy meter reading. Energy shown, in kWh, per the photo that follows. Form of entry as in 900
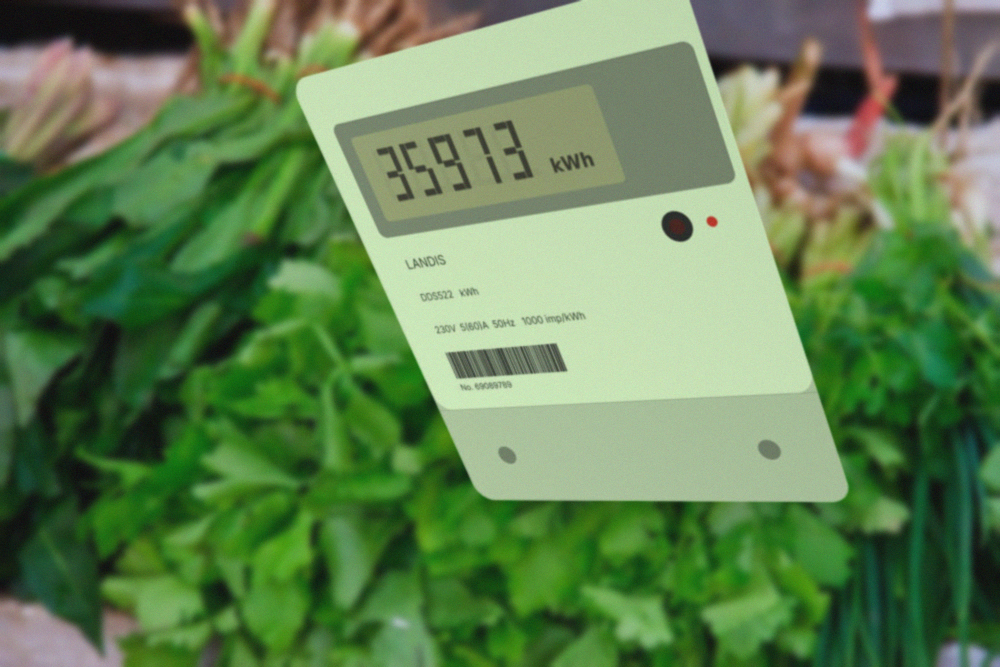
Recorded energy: 35973
